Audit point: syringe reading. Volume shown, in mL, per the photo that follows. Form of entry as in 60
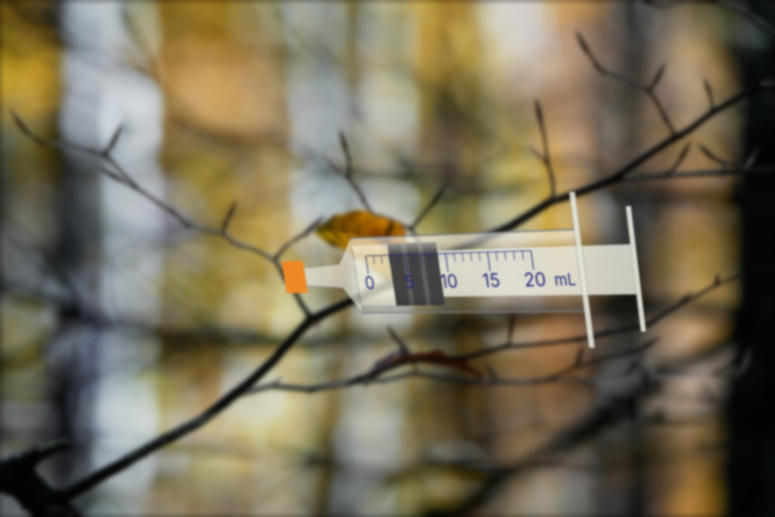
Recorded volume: 3
